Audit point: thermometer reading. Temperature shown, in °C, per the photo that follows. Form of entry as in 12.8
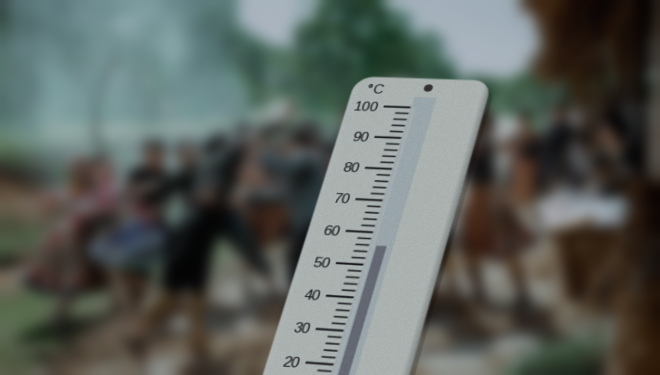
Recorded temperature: 56
